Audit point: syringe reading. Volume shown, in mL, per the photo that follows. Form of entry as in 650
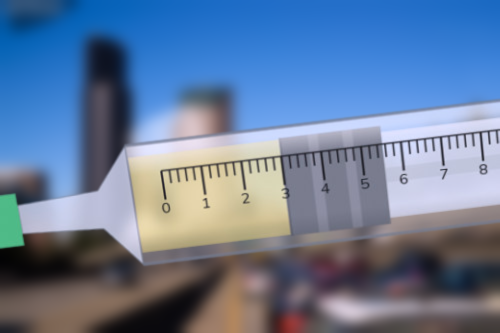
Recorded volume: 3
